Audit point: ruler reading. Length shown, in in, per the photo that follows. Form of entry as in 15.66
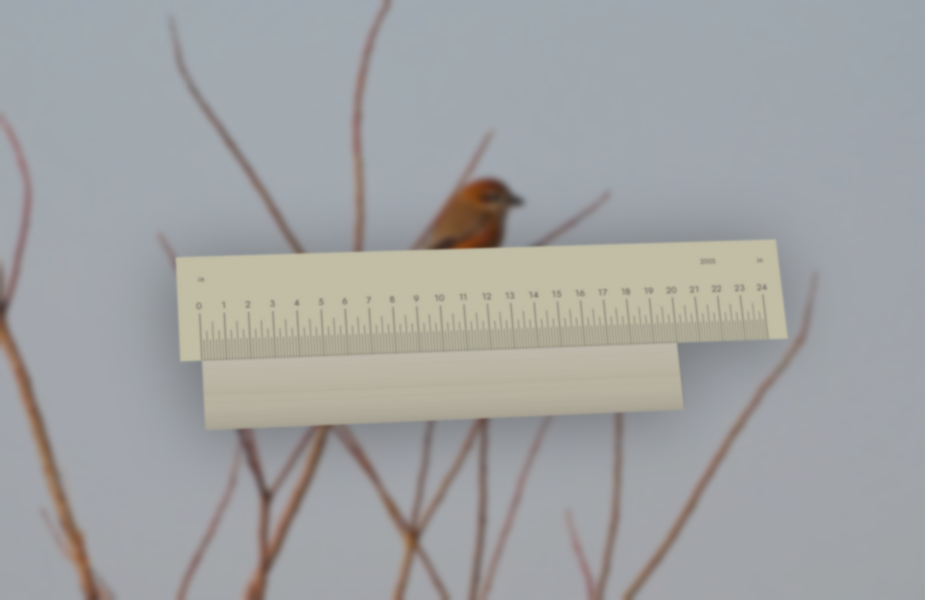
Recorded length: 20
